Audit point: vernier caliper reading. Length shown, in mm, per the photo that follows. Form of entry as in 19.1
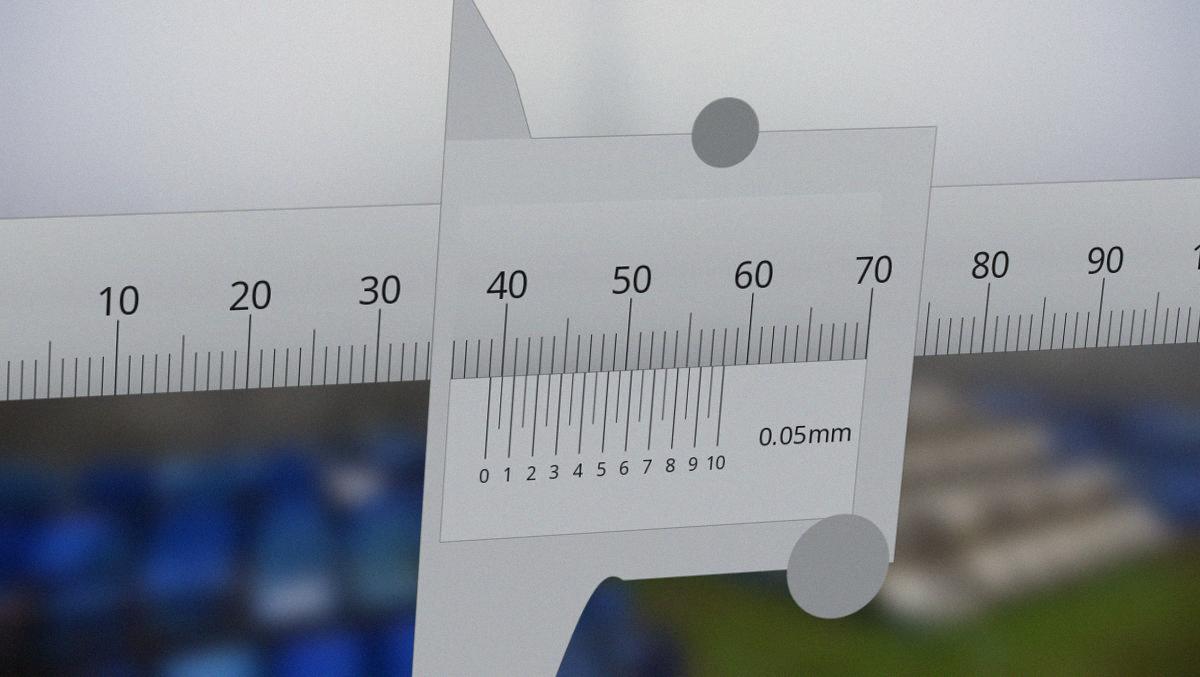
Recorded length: 39.1
